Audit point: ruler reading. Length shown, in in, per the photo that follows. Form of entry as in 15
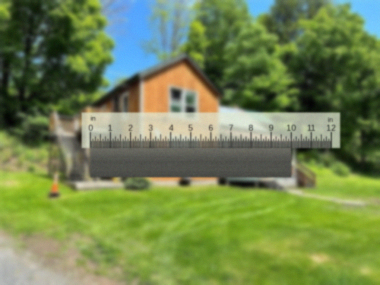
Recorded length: 10
